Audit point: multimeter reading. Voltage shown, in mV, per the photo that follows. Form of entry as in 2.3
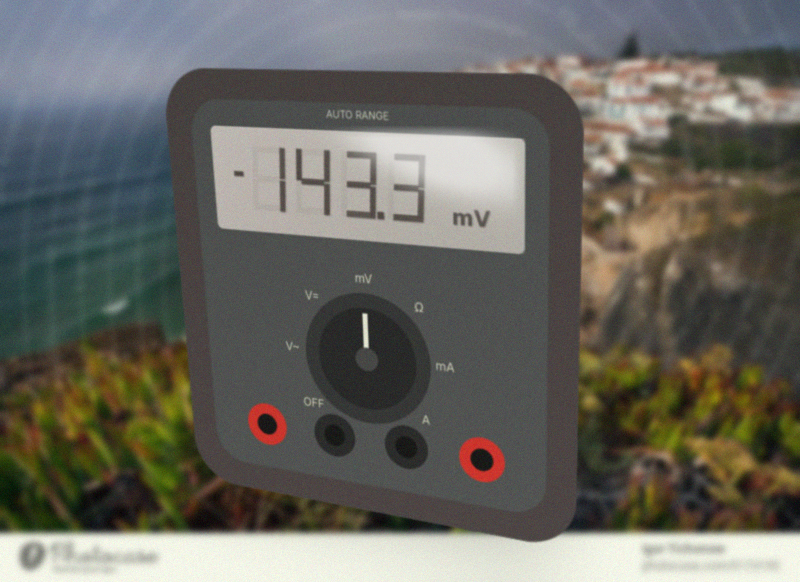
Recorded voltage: -143.3
